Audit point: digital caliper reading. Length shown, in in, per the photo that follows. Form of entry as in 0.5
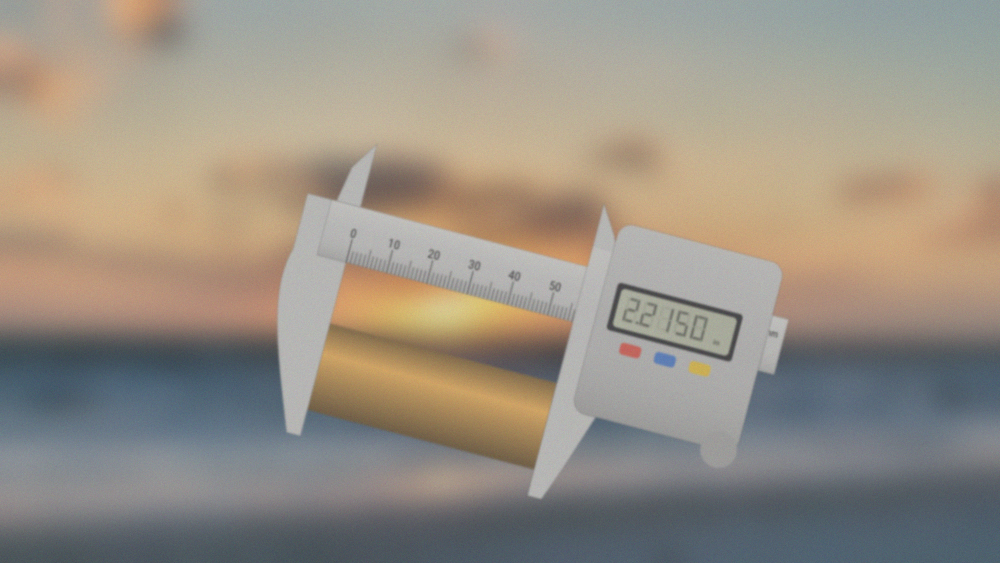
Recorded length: 2.2150
